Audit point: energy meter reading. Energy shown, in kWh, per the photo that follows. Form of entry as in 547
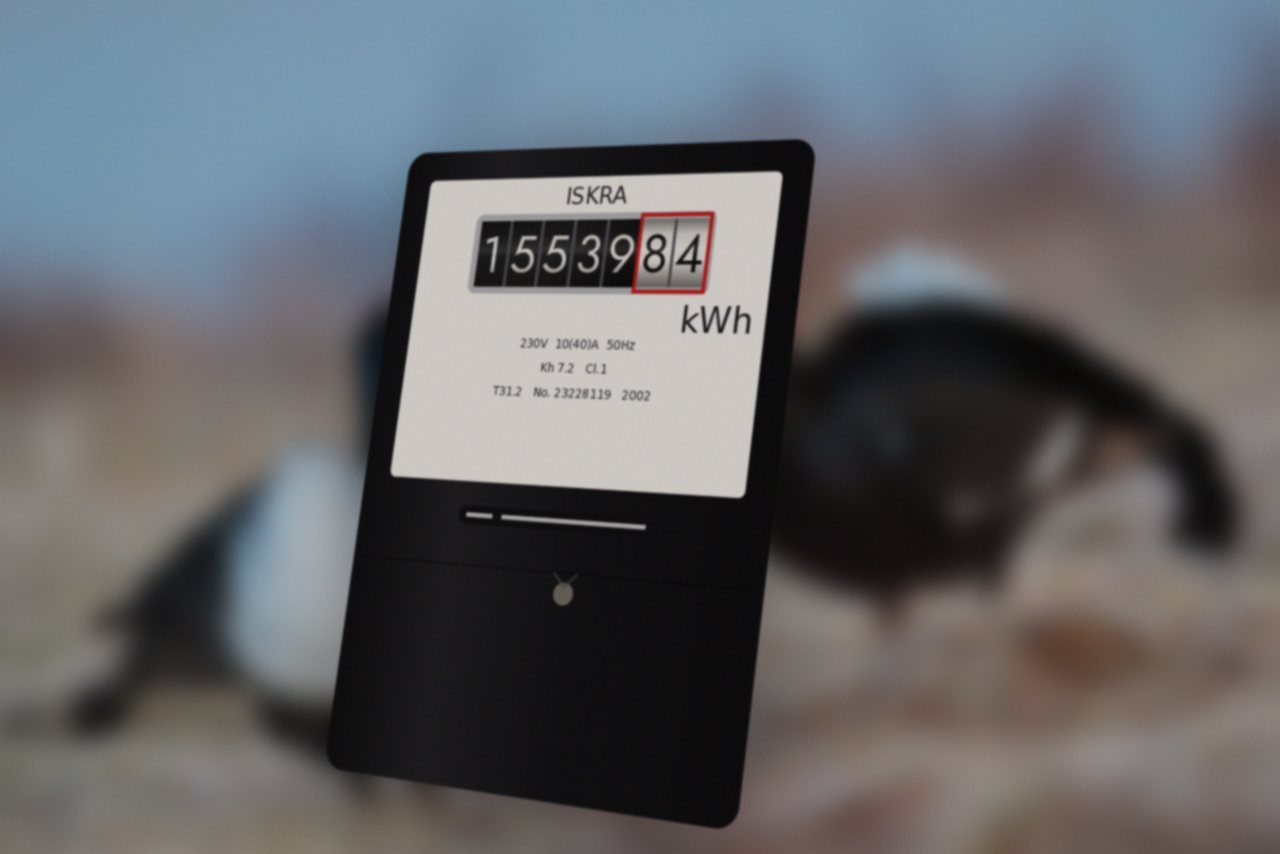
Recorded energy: 15539.84
